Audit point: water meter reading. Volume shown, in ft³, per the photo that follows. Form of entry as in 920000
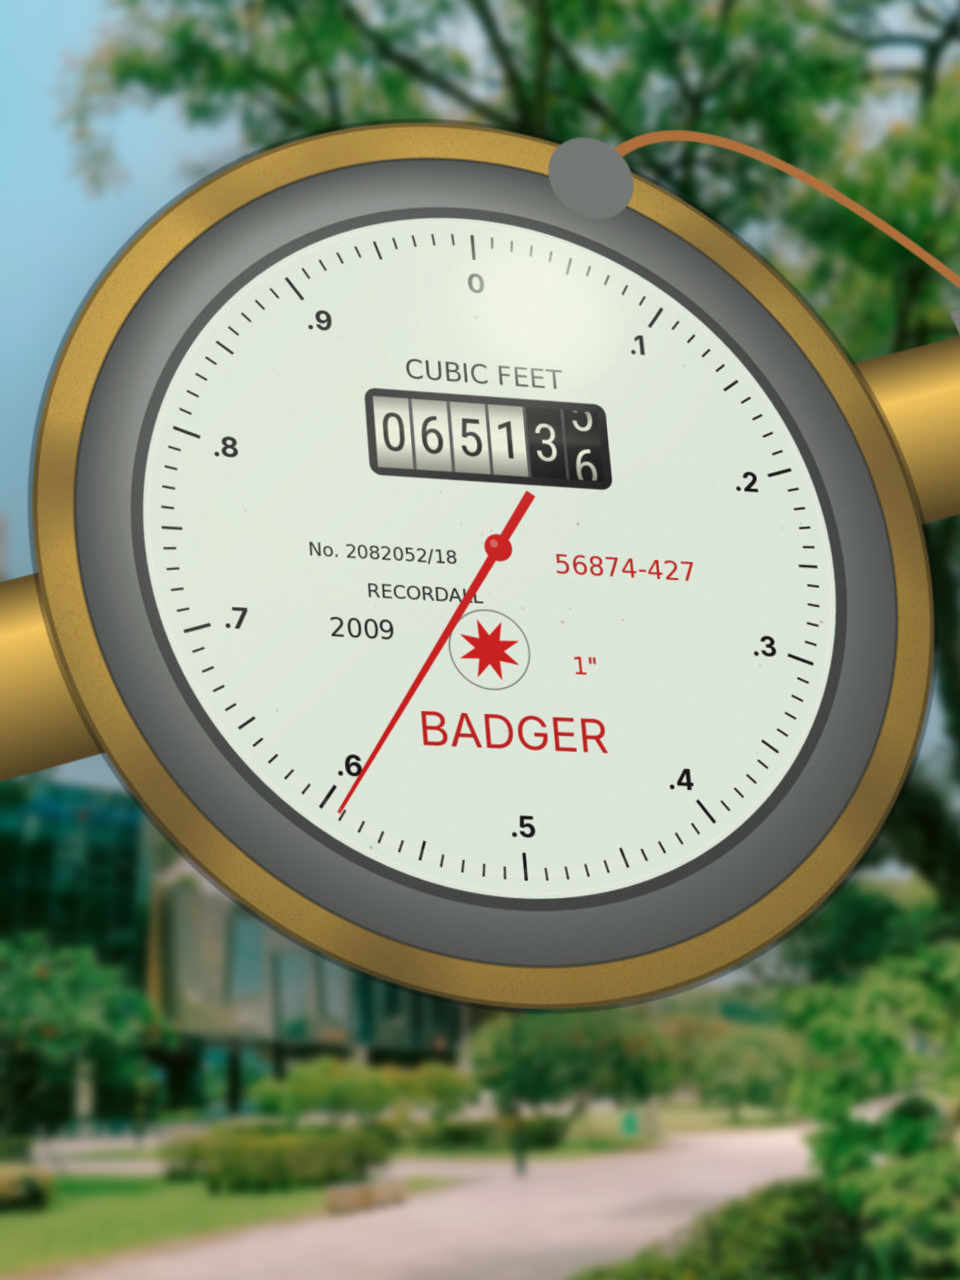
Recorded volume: 65135.59
